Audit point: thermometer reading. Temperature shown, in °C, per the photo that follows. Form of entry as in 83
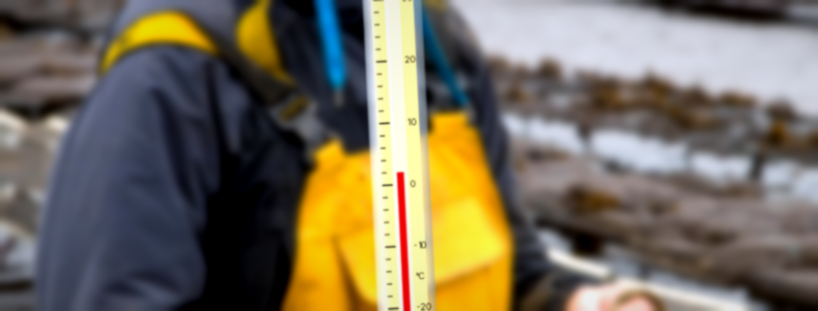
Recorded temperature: 2
